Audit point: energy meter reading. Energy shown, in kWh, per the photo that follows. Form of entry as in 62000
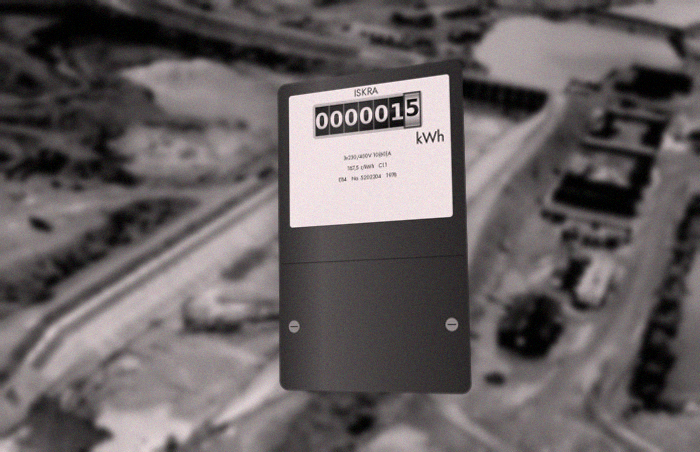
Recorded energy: 1.5
